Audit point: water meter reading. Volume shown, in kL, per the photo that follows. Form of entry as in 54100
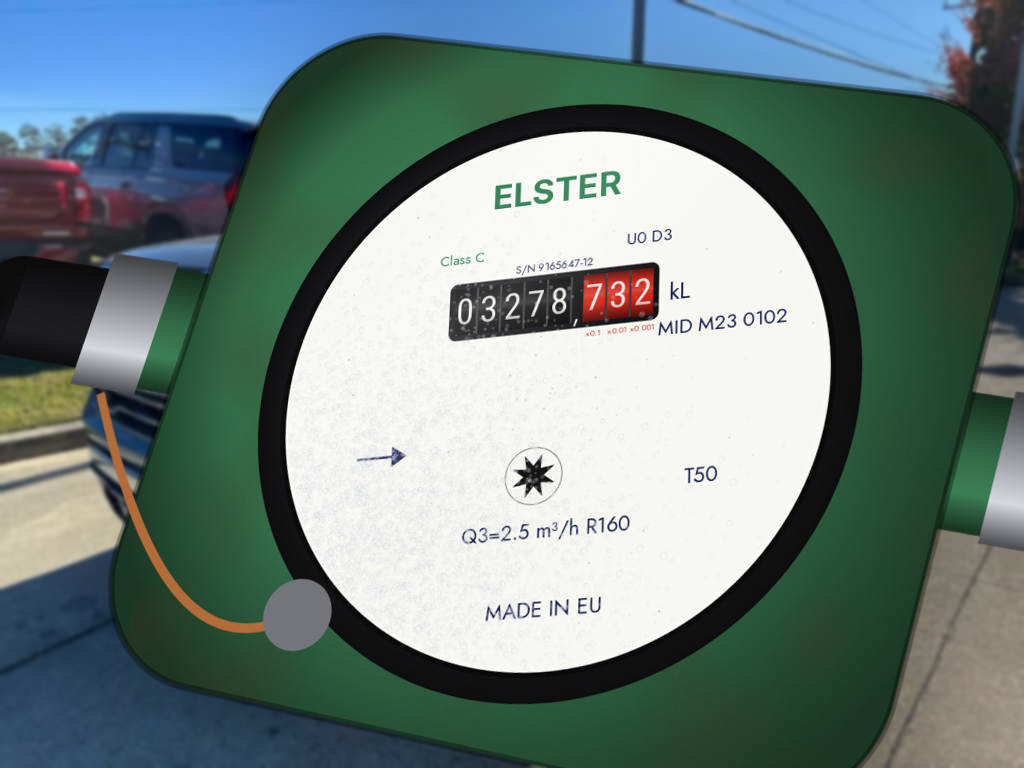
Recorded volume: 3278.732
